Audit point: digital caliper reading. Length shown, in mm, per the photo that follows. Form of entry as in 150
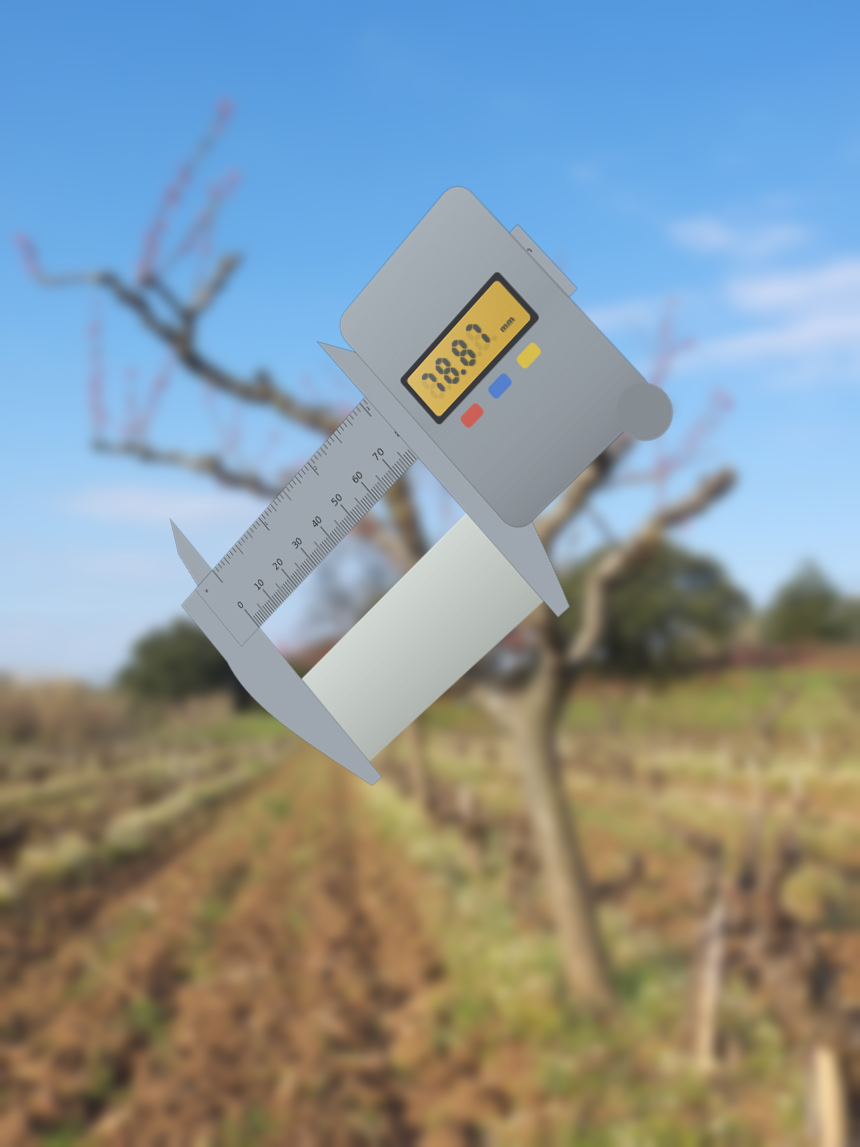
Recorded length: 78.87
